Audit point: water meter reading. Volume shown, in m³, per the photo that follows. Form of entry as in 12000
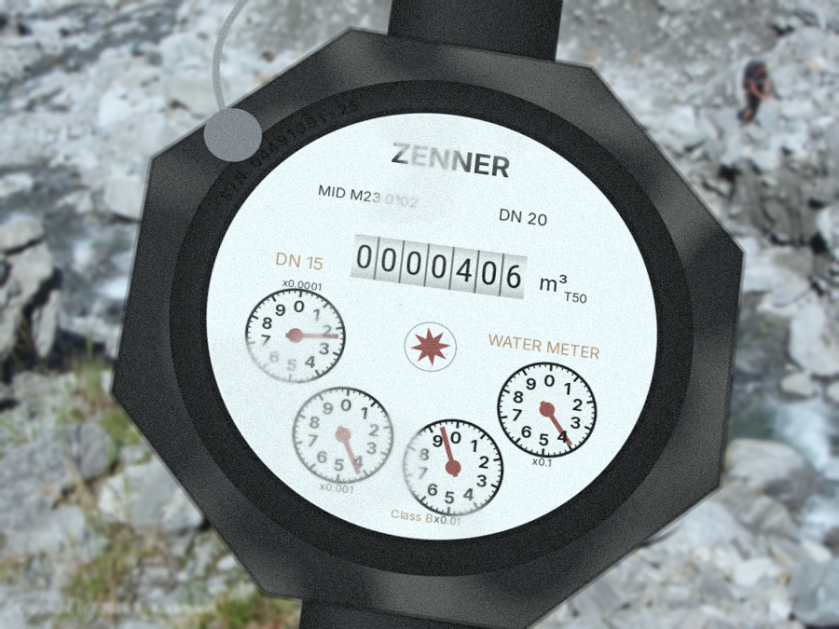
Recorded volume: 406.3942
